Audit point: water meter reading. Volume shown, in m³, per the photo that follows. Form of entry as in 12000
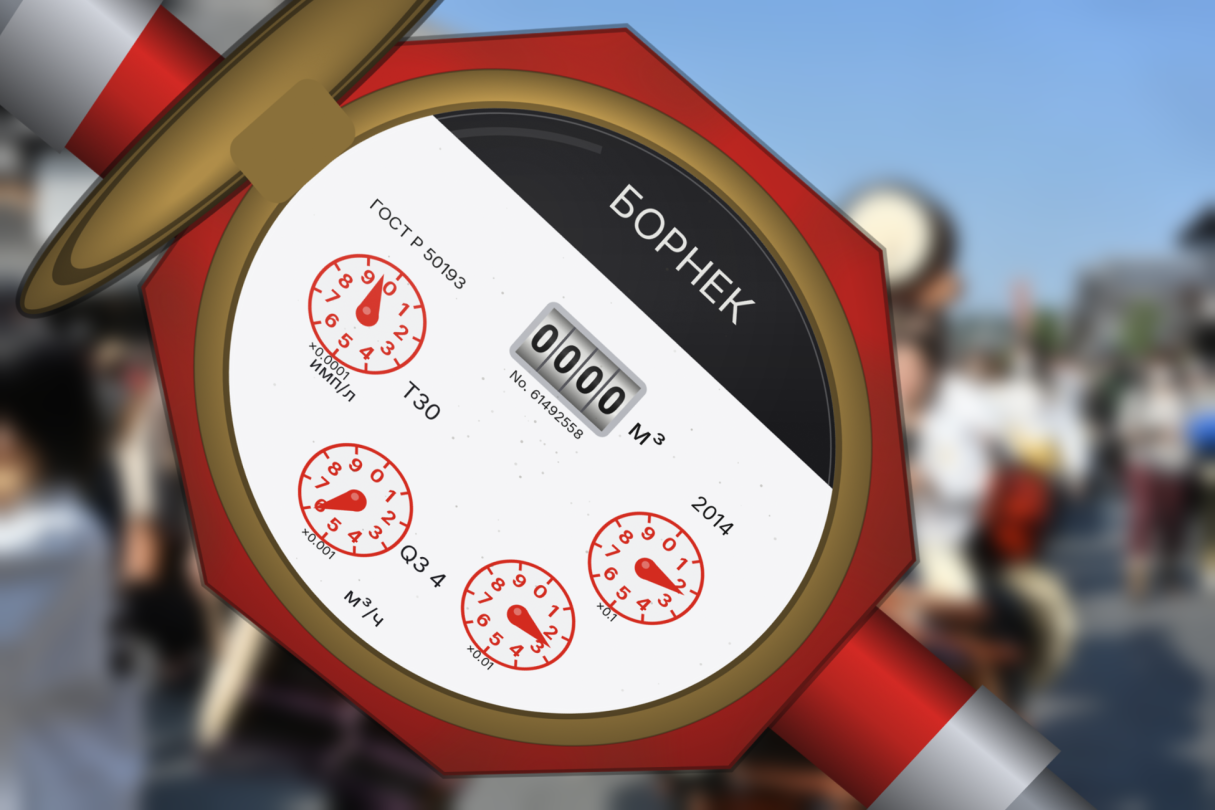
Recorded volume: 0.2259
